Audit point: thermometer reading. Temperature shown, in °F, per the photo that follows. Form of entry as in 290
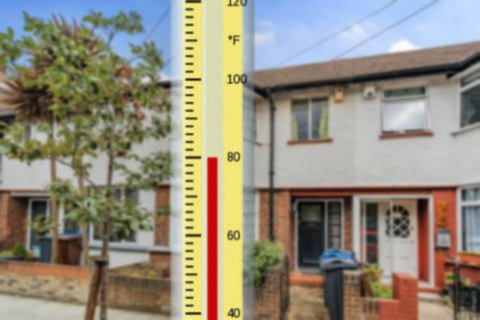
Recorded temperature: 80
